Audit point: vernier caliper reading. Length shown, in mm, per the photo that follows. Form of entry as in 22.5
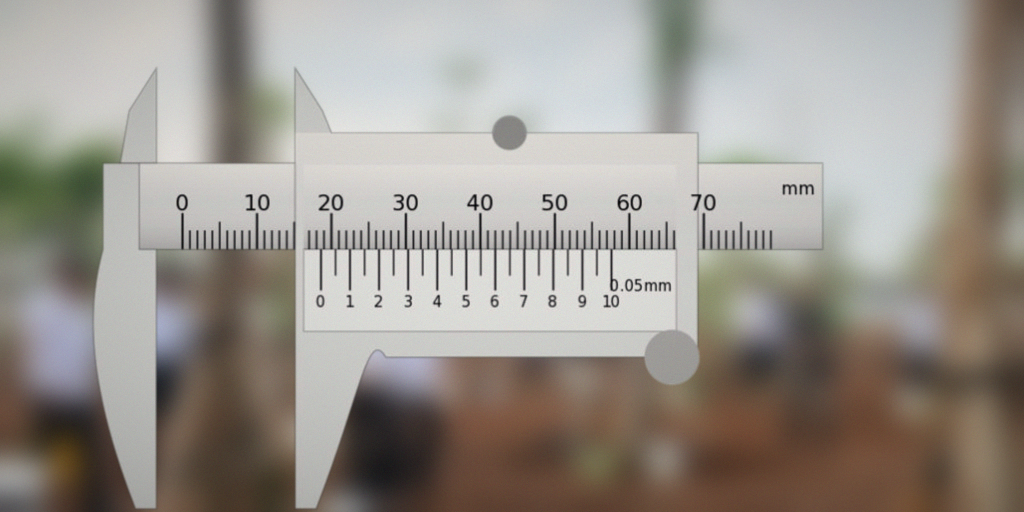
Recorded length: 18.6
